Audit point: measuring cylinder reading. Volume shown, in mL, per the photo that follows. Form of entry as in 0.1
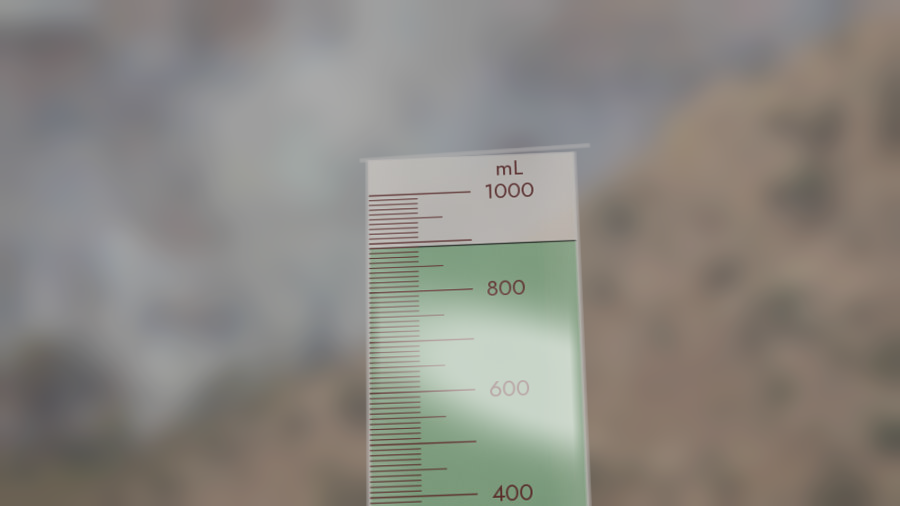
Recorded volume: 890
